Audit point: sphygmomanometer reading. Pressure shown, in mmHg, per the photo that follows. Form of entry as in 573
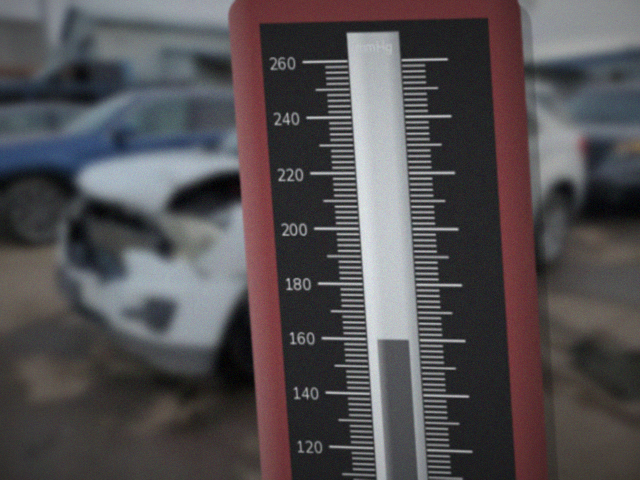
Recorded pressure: 160
